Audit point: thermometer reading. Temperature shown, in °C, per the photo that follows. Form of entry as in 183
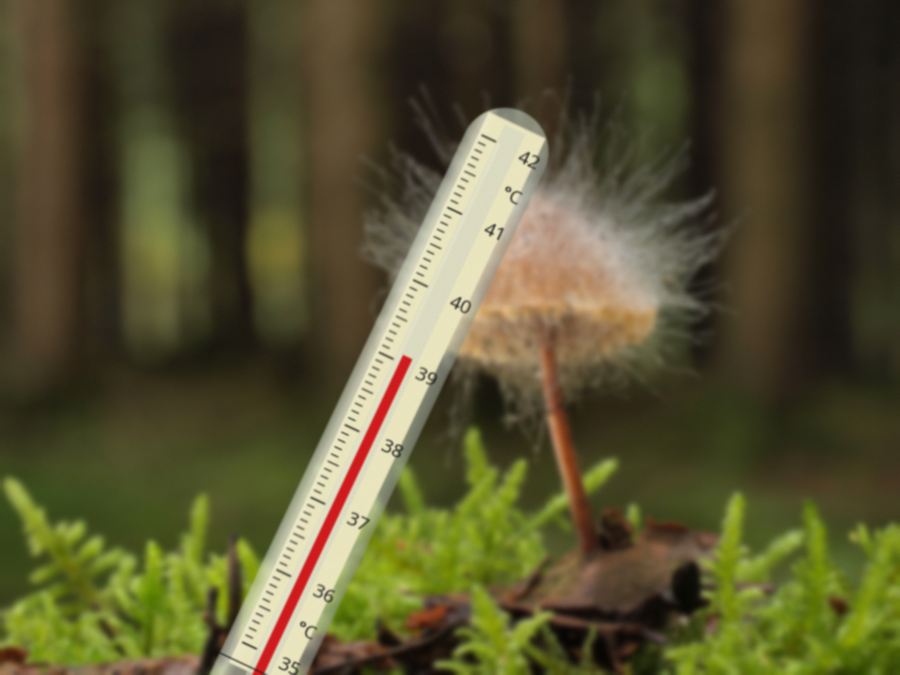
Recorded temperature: 39.1
